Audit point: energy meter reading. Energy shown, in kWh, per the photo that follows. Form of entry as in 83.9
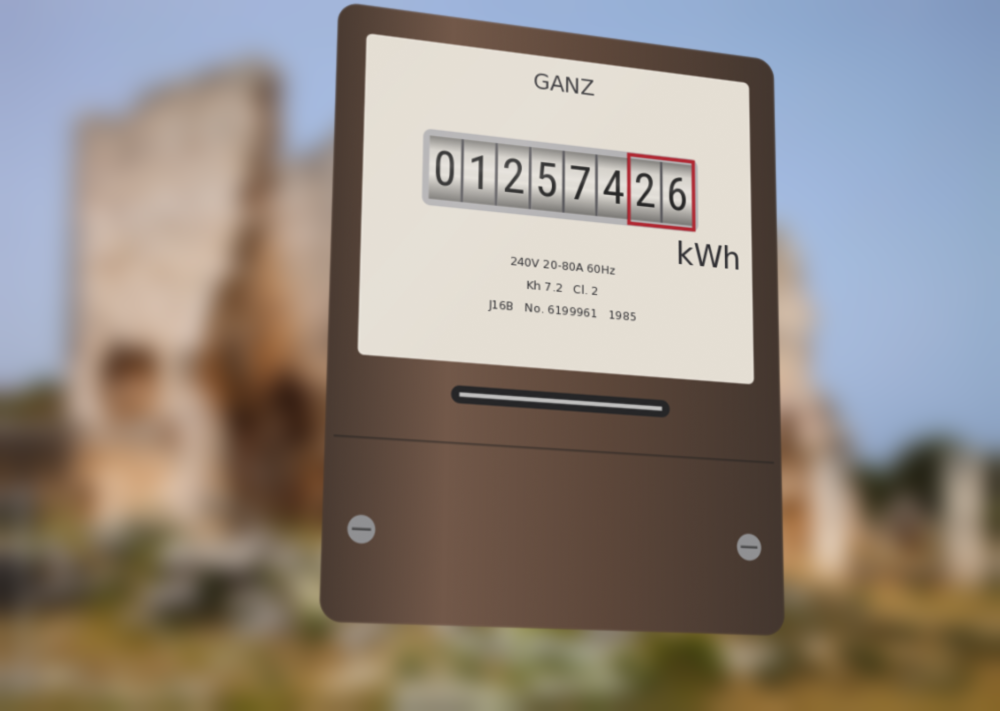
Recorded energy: 12574.26
